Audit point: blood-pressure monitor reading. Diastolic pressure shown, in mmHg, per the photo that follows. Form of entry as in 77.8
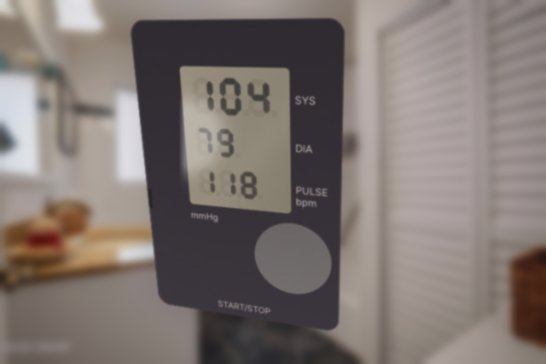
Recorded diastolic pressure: 79
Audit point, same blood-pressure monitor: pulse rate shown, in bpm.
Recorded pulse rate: 118
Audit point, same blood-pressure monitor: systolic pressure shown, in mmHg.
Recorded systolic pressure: 104
